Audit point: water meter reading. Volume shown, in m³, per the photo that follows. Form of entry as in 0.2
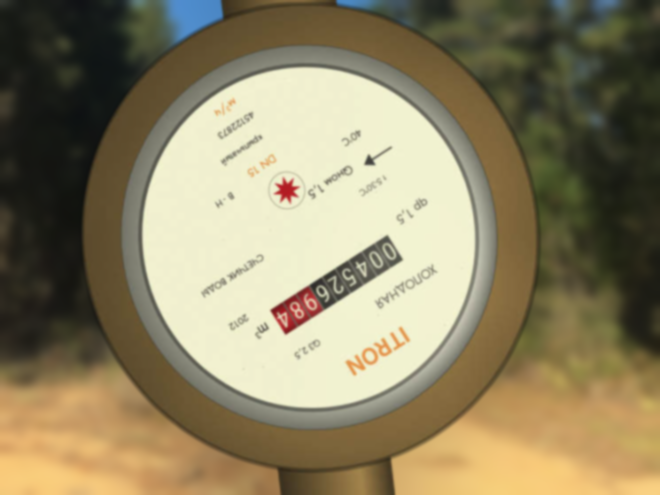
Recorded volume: 4526.984
